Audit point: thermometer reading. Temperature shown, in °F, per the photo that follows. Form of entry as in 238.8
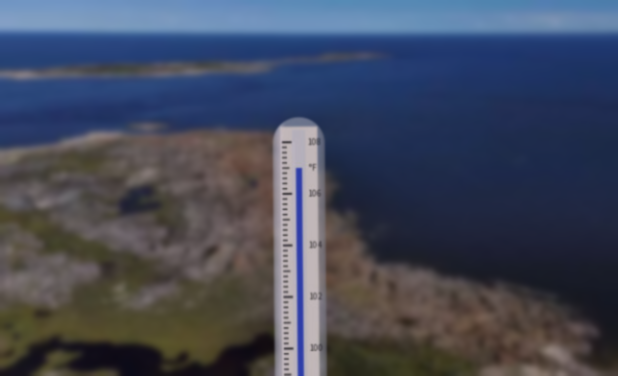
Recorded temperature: 107
